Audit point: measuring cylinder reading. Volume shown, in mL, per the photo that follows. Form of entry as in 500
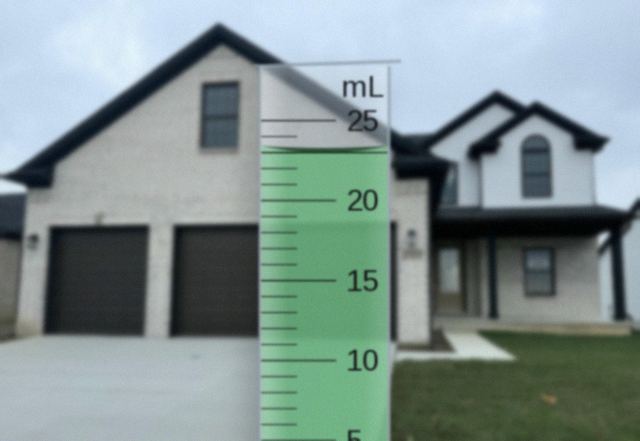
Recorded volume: 23
